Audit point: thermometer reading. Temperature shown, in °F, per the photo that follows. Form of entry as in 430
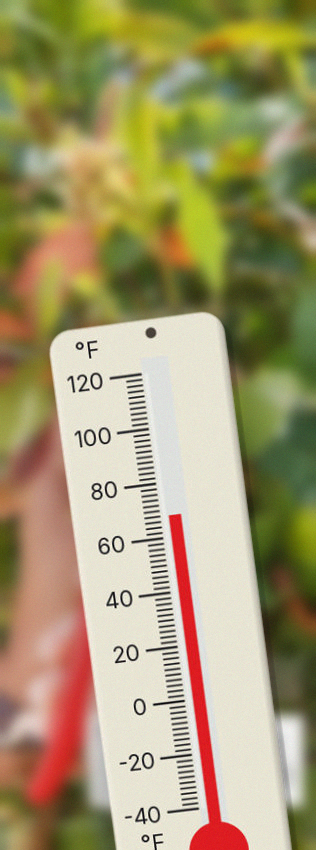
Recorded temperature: 68
